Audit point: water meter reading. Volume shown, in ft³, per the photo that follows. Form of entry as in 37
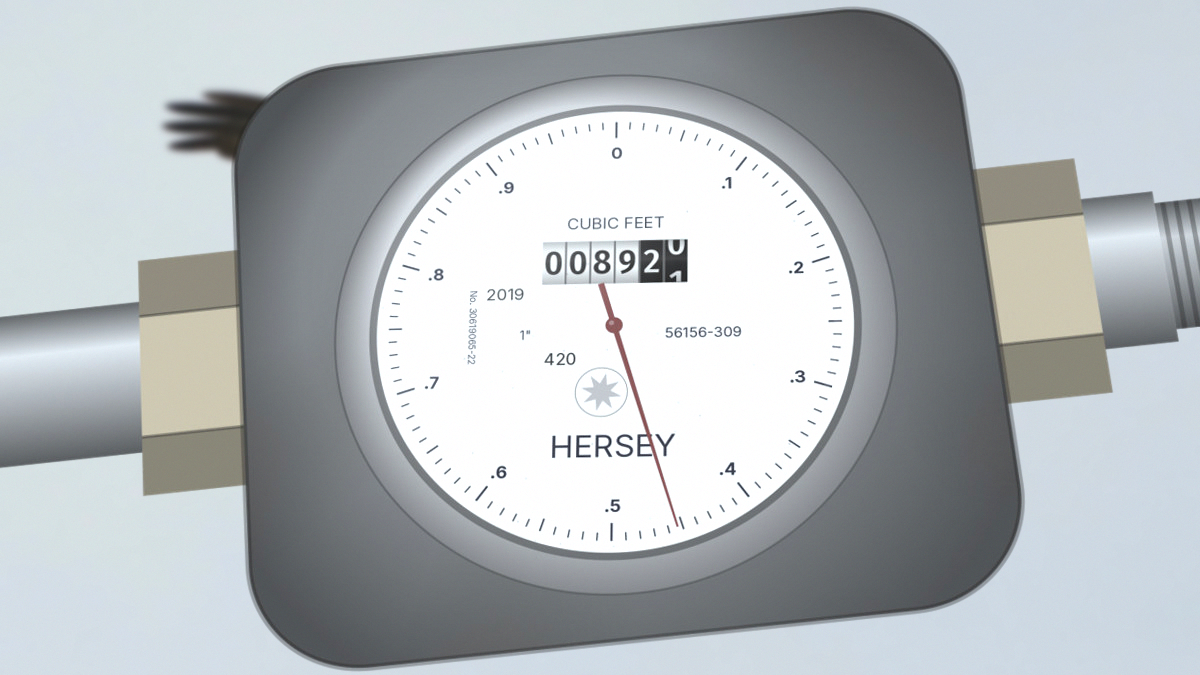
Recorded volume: 8920.45
